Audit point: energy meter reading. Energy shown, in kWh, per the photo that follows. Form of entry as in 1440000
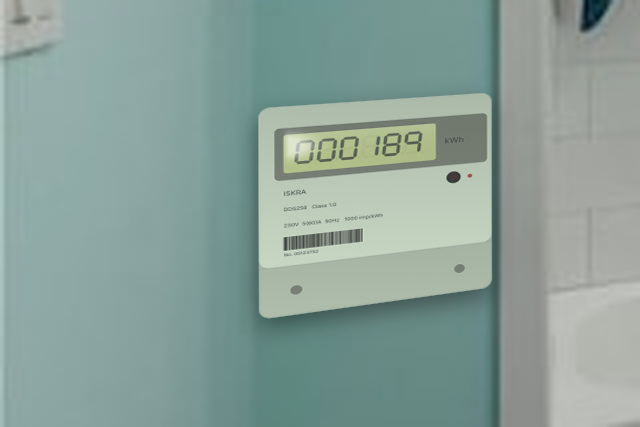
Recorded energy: 189
